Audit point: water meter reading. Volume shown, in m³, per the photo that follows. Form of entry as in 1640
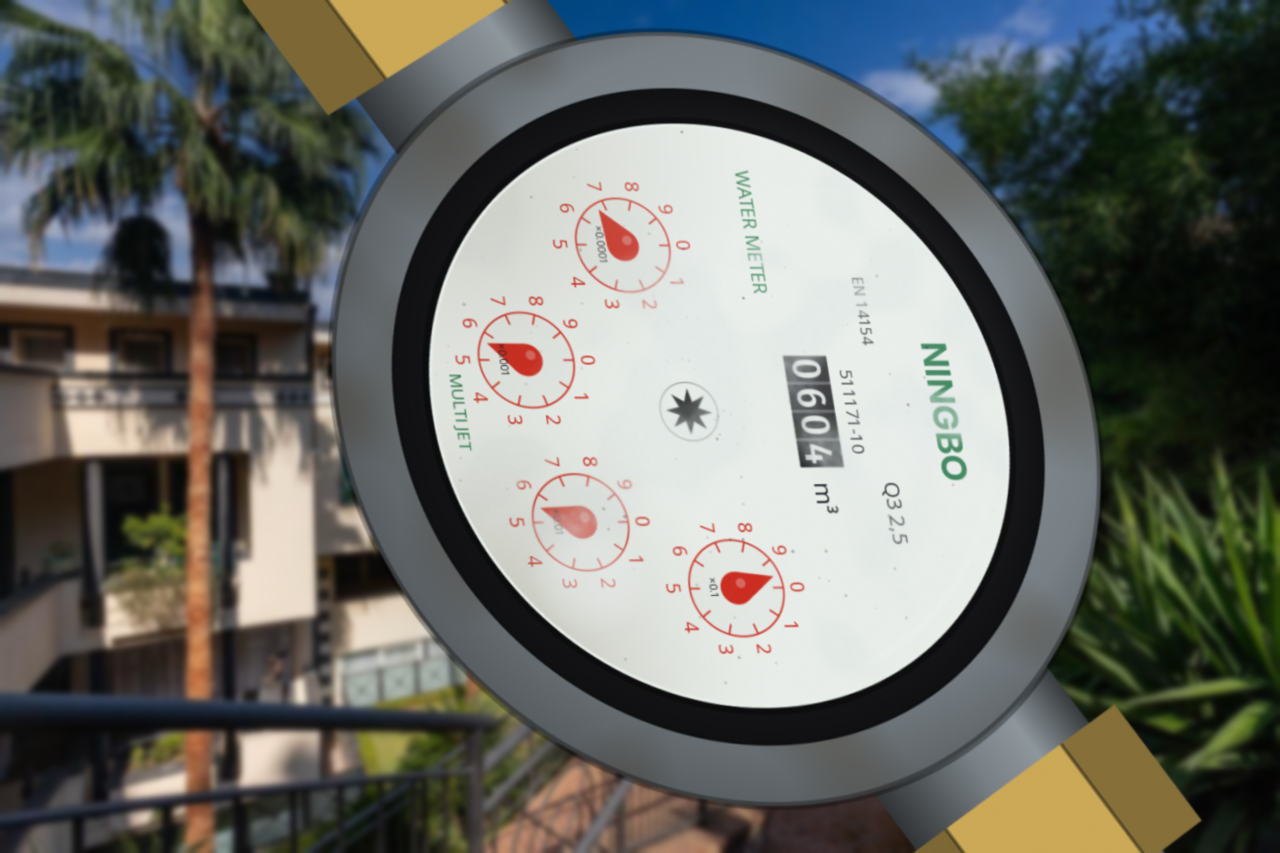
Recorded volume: 603.9556
